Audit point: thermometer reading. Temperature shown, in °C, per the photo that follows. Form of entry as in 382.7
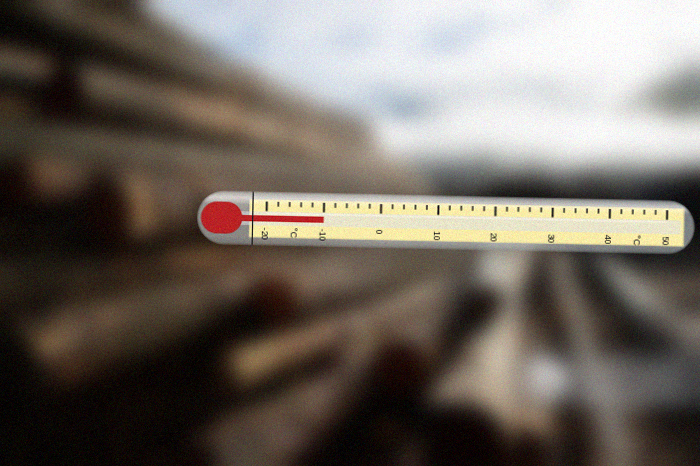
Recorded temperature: -10
